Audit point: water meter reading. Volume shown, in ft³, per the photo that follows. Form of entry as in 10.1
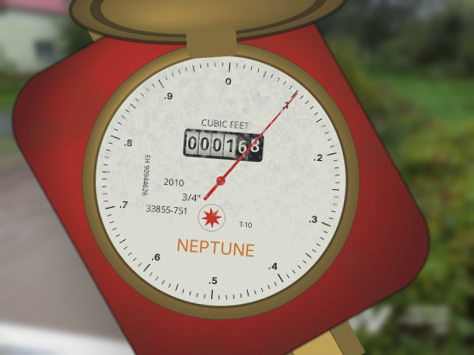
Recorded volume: 168.10
